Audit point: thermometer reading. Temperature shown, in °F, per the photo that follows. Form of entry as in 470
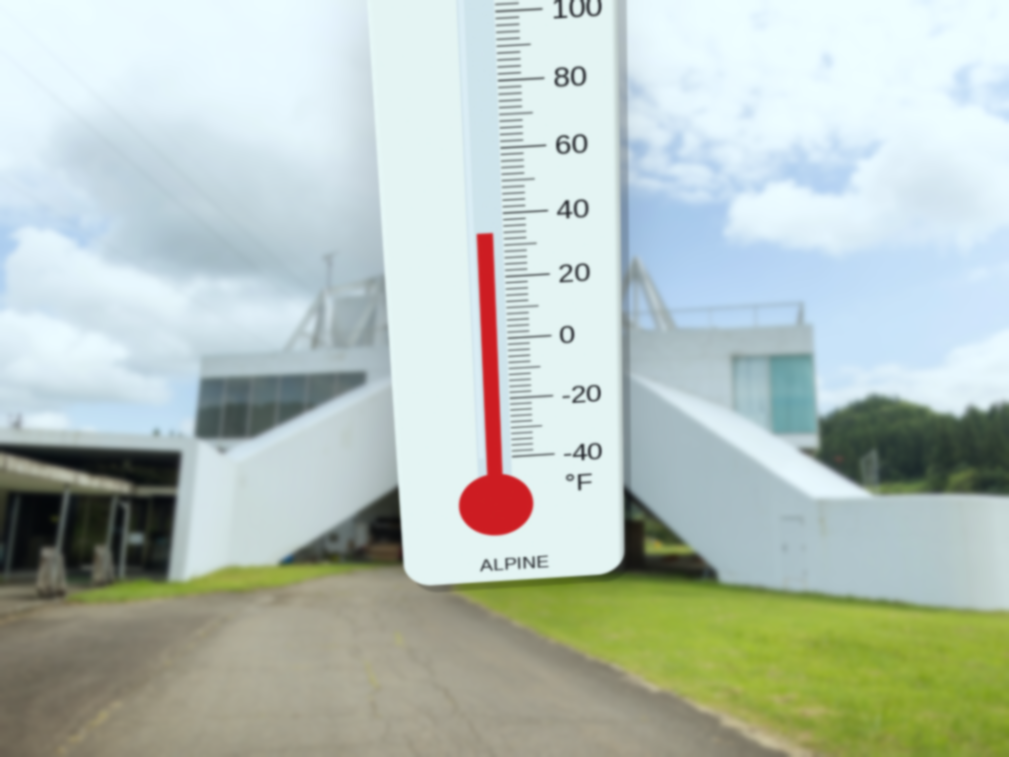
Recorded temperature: 34
